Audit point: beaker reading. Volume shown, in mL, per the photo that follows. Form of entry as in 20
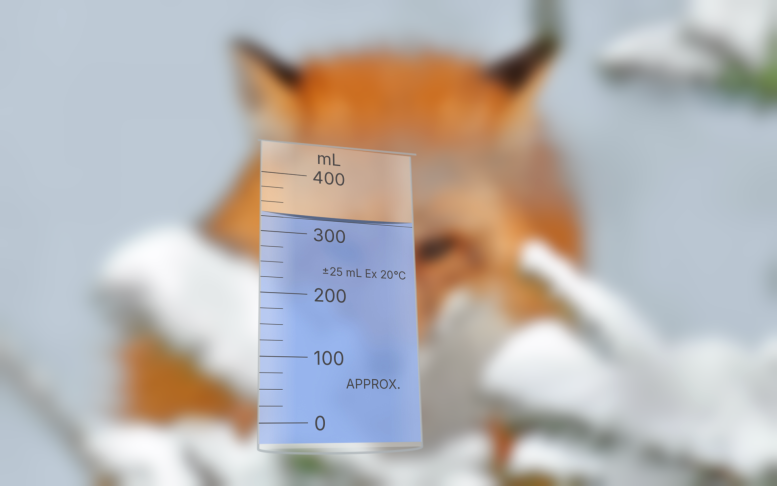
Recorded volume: 325
